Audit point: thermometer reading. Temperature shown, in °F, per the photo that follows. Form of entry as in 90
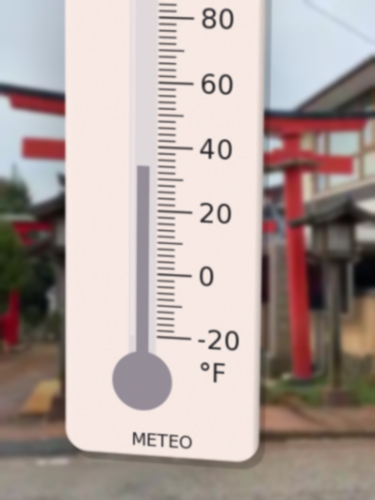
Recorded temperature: 34
